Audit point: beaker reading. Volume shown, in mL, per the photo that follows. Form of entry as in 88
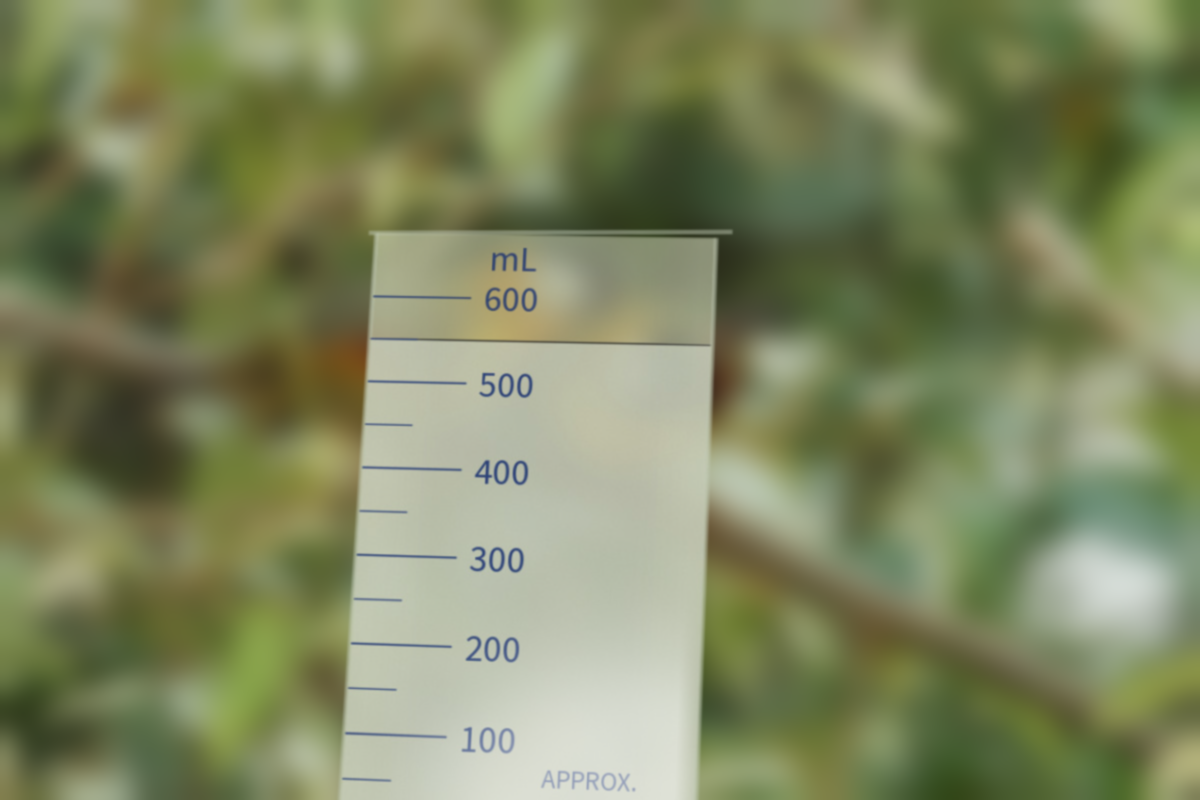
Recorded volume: 550
